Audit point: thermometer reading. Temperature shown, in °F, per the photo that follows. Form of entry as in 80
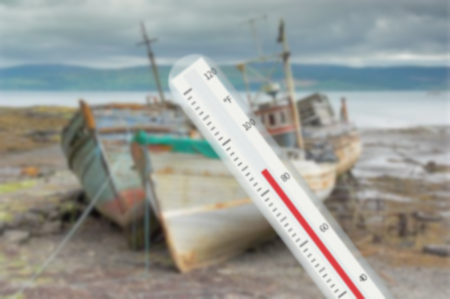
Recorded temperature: 86
